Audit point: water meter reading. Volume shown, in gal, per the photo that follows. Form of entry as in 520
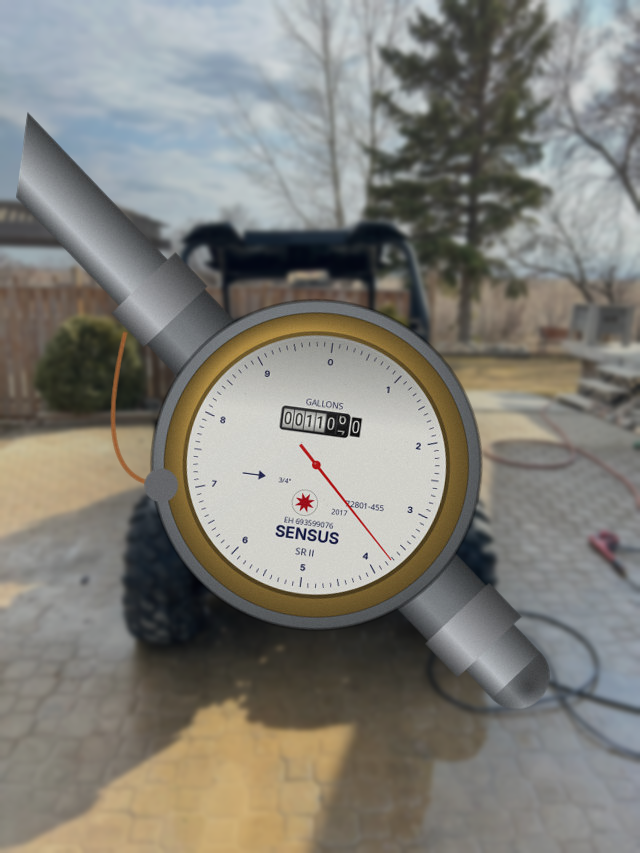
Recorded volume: 11063.7
